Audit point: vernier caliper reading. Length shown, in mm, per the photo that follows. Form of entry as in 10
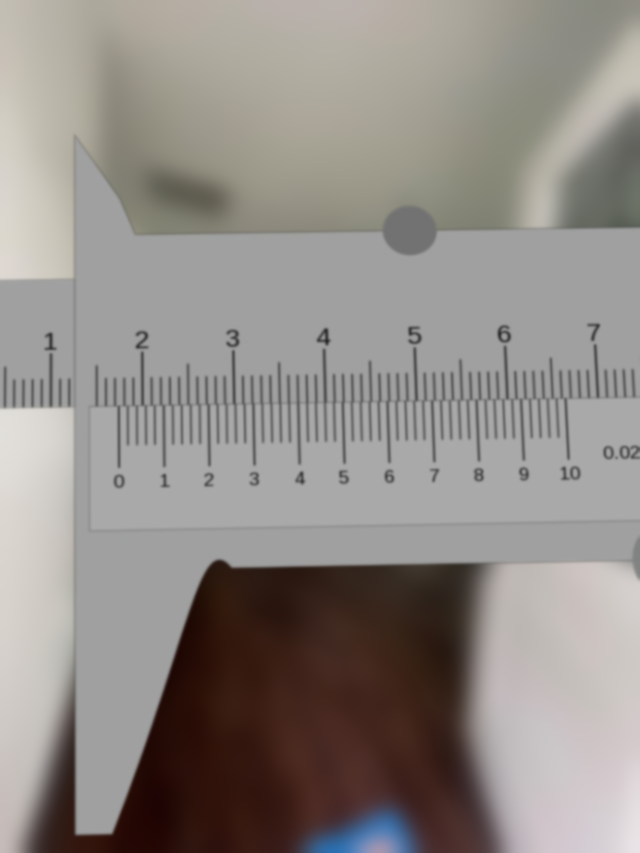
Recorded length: 17.4
